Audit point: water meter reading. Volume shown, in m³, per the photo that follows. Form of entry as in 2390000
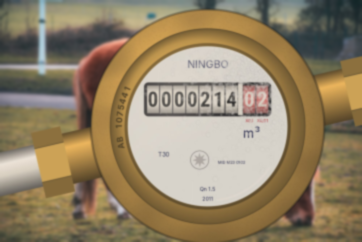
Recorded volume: 214.02
